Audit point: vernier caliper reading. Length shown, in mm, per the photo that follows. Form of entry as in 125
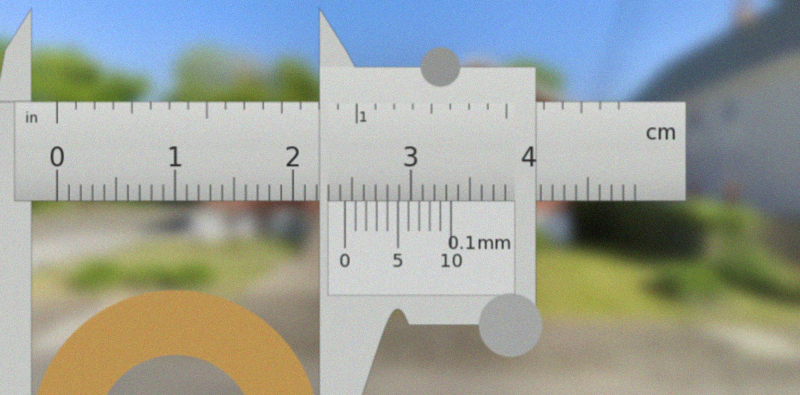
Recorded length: 24.4
